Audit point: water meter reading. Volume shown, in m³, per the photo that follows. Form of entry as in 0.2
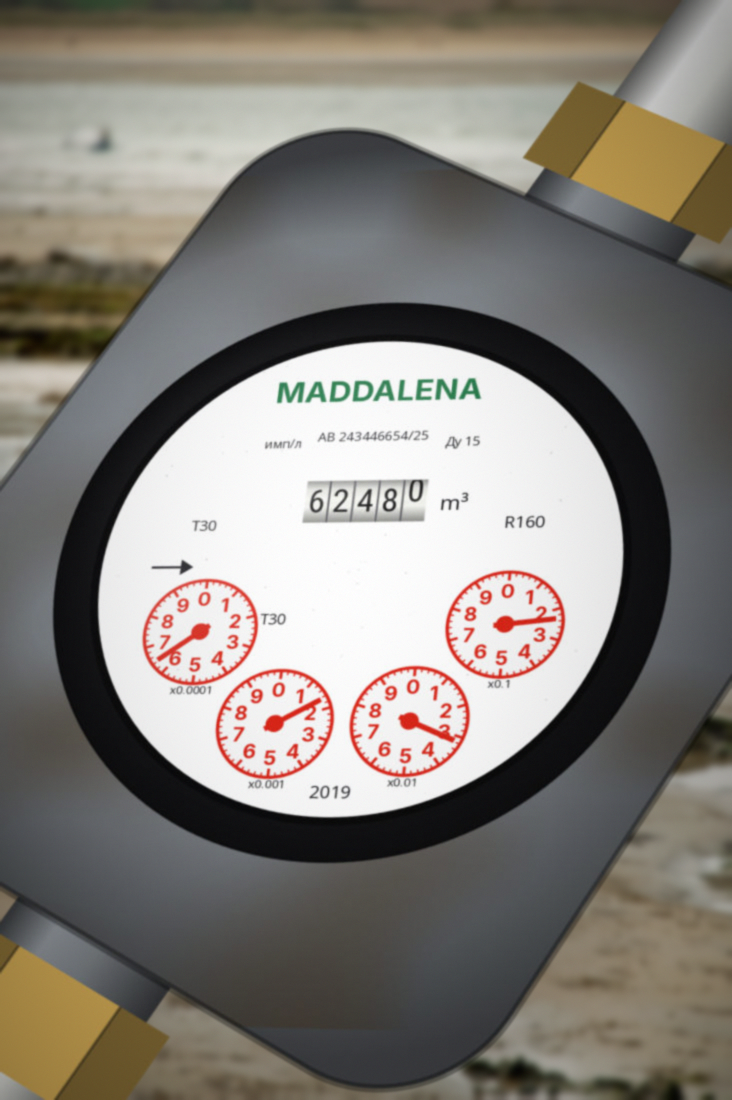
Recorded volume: 62480.2316
